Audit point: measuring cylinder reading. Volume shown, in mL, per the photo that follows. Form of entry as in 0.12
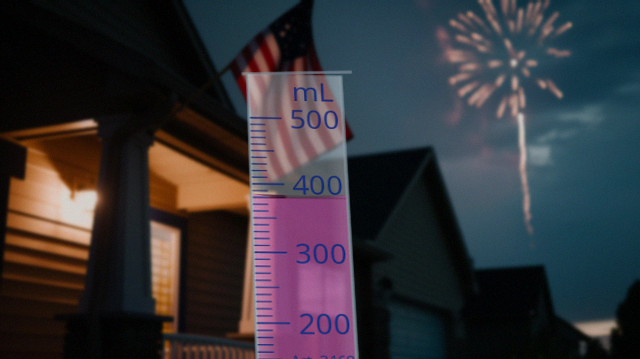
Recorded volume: 380
